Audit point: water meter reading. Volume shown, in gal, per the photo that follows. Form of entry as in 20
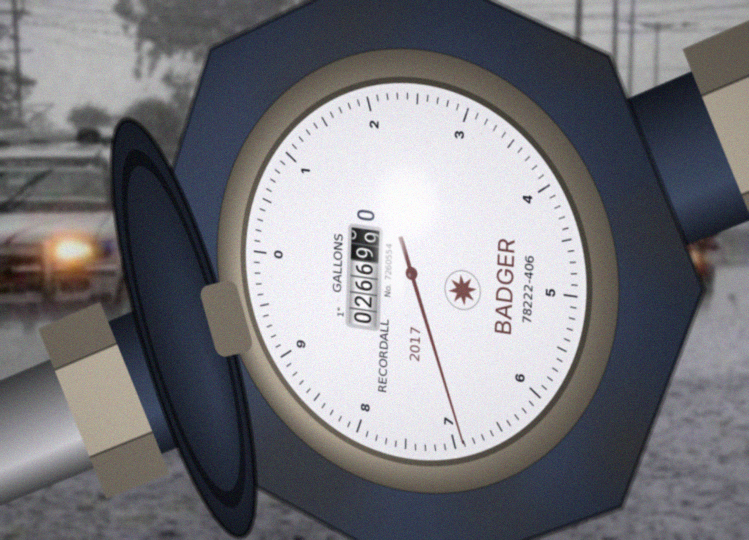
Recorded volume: 266986.9
